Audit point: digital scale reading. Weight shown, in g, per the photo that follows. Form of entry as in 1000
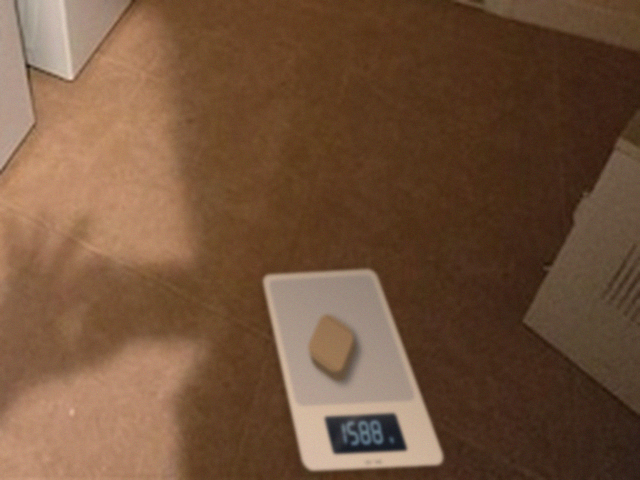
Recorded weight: 1588
